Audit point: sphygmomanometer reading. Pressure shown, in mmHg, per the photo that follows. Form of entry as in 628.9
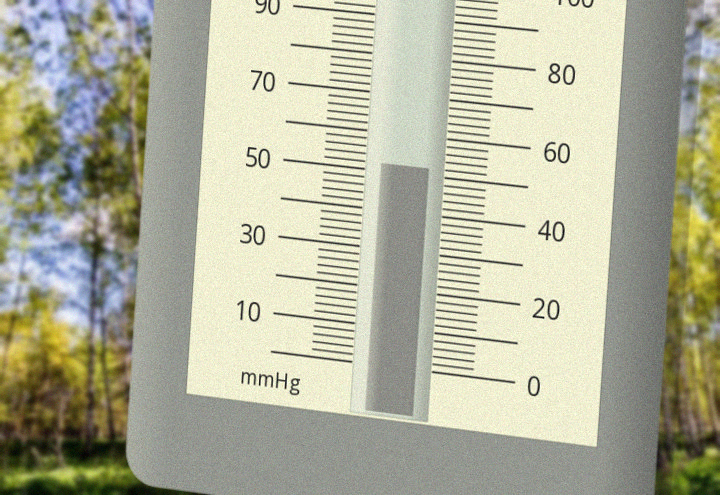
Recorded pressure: 52
